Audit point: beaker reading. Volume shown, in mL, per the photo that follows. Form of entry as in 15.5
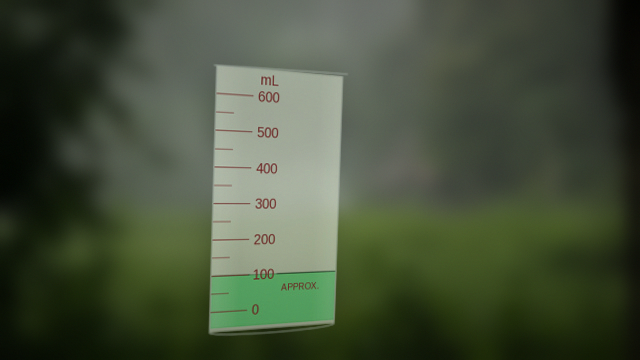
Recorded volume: 100
